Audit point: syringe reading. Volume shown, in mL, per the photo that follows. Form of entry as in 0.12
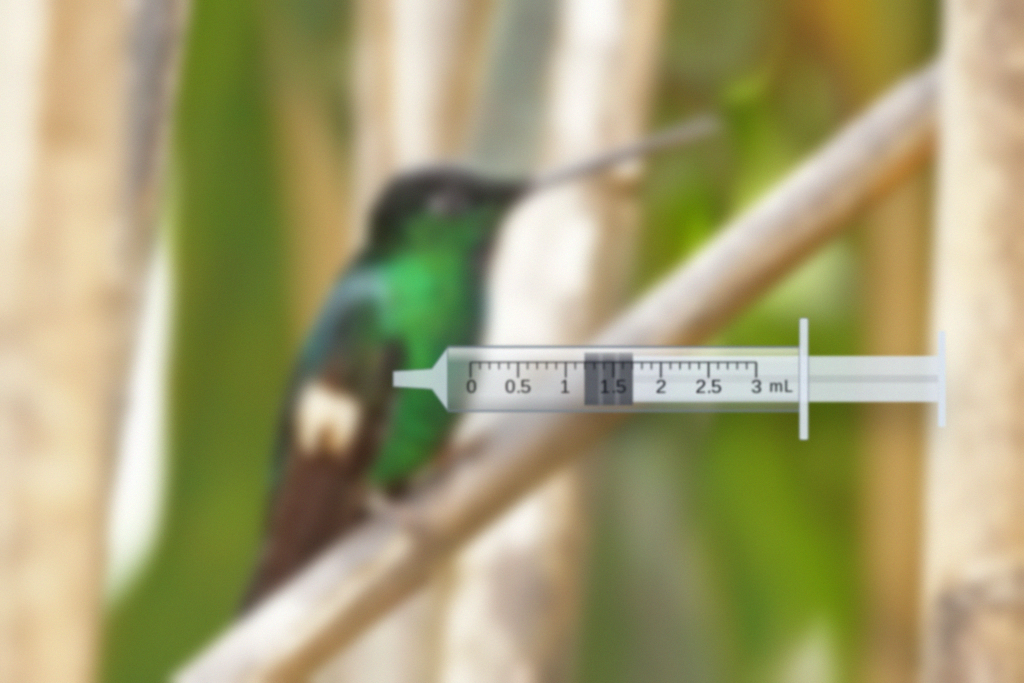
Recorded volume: 1.2
